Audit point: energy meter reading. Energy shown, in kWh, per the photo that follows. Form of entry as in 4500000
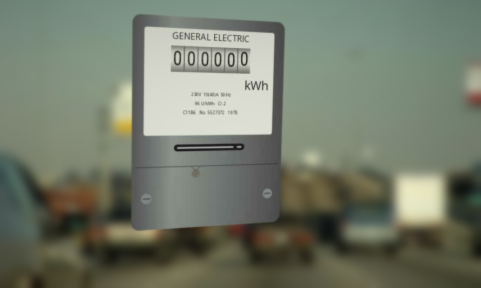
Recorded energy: 0
